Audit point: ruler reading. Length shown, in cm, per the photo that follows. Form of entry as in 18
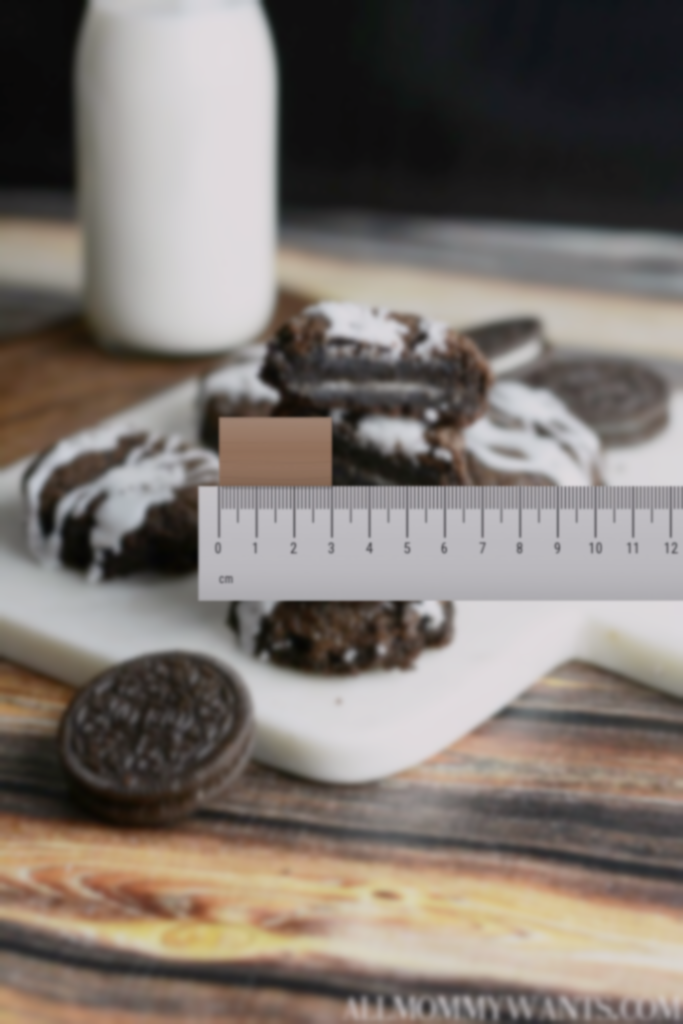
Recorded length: 3
